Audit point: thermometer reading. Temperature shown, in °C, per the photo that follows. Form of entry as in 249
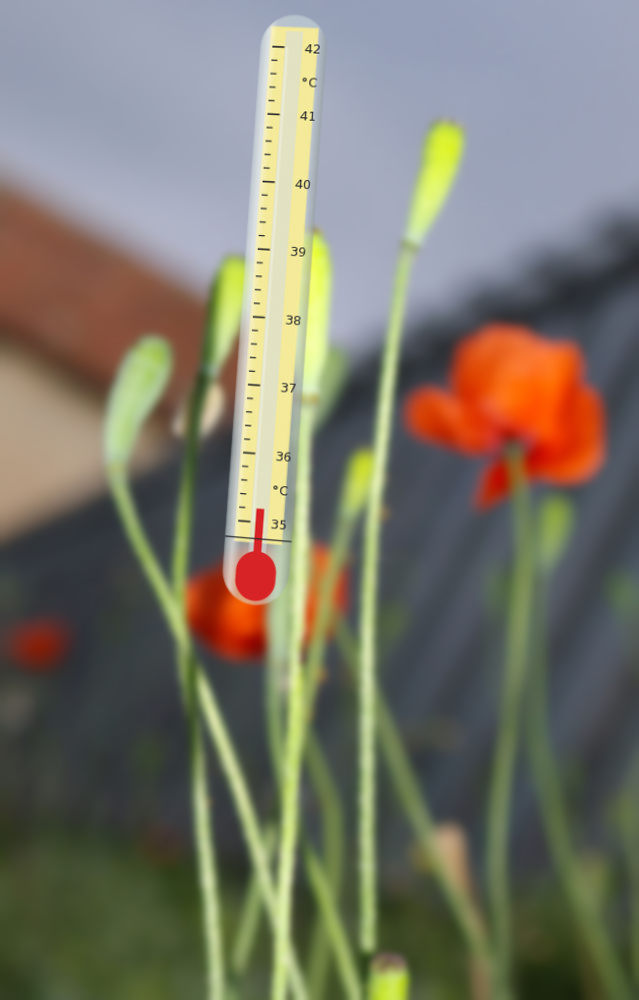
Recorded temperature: 35.2
